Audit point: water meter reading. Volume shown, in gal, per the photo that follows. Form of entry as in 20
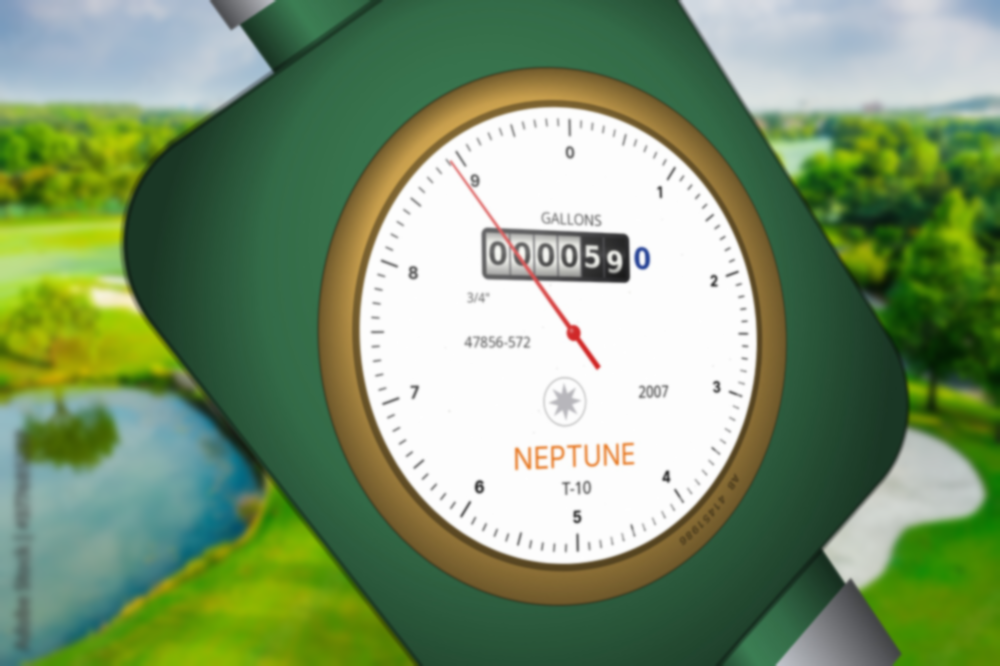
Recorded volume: 588.9
